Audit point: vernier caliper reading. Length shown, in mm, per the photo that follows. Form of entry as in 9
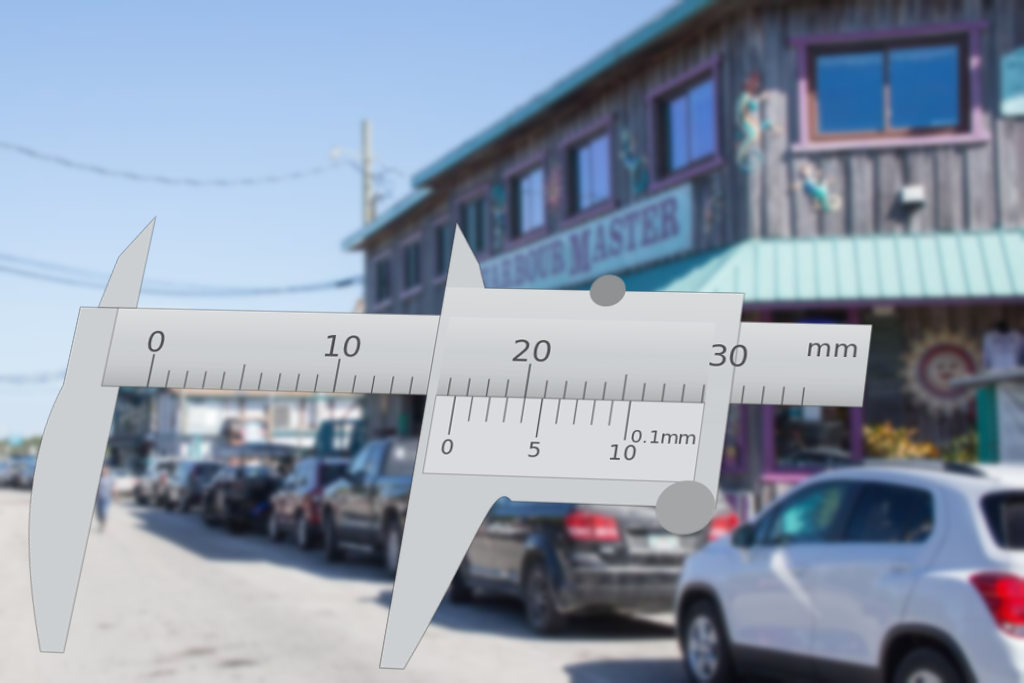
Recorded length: 16.4
